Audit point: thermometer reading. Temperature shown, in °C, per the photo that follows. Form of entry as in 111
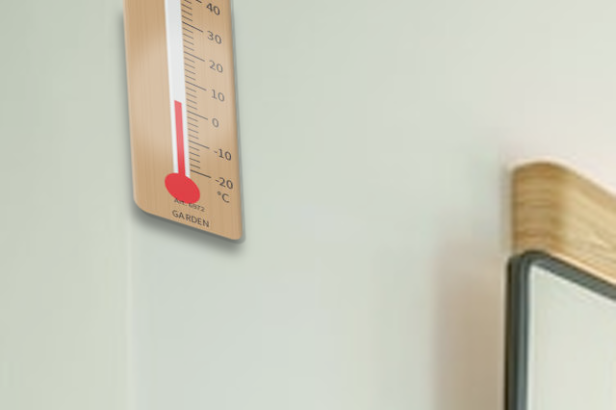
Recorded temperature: 2
